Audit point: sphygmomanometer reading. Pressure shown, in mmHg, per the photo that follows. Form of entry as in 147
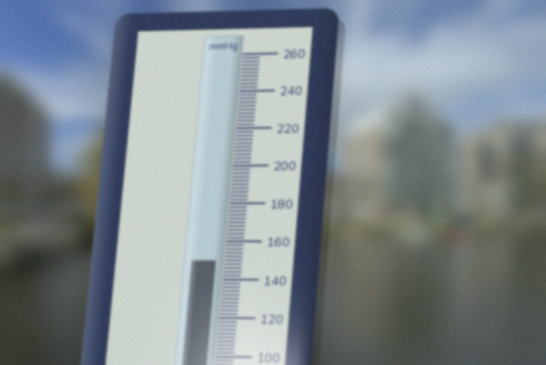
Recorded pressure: 150
